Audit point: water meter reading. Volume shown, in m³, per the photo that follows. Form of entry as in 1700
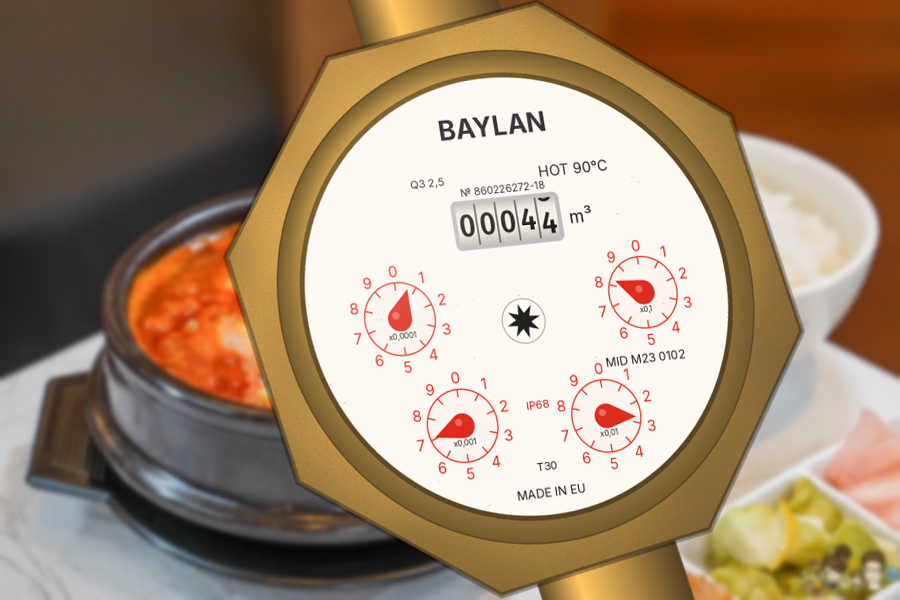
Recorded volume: 43.8270
